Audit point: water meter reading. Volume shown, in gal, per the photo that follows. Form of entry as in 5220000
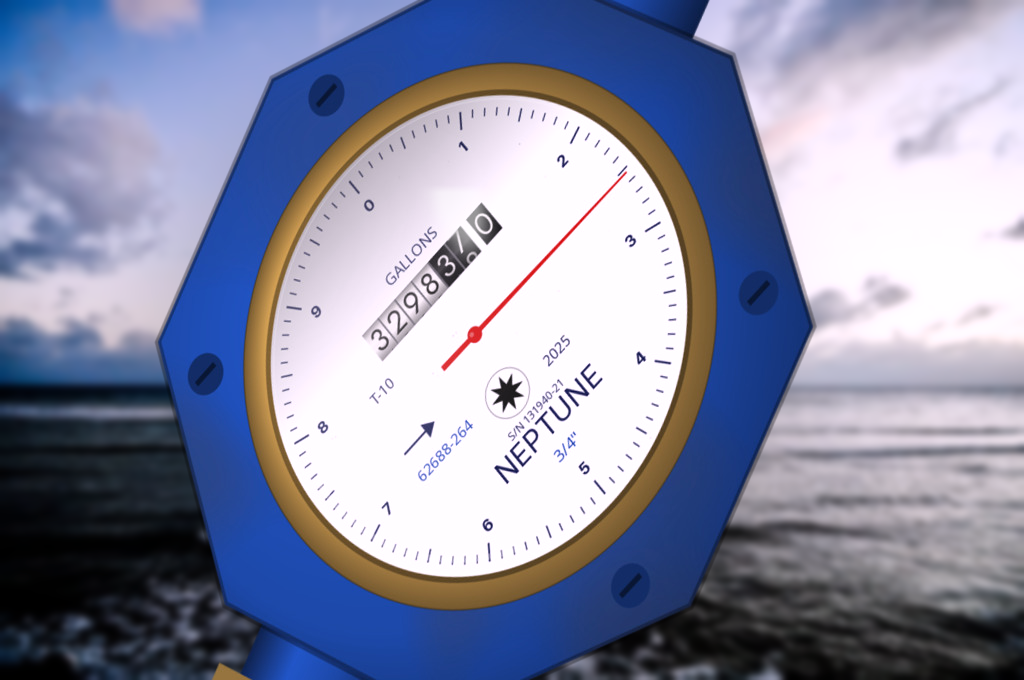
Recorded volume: 3298372.5
